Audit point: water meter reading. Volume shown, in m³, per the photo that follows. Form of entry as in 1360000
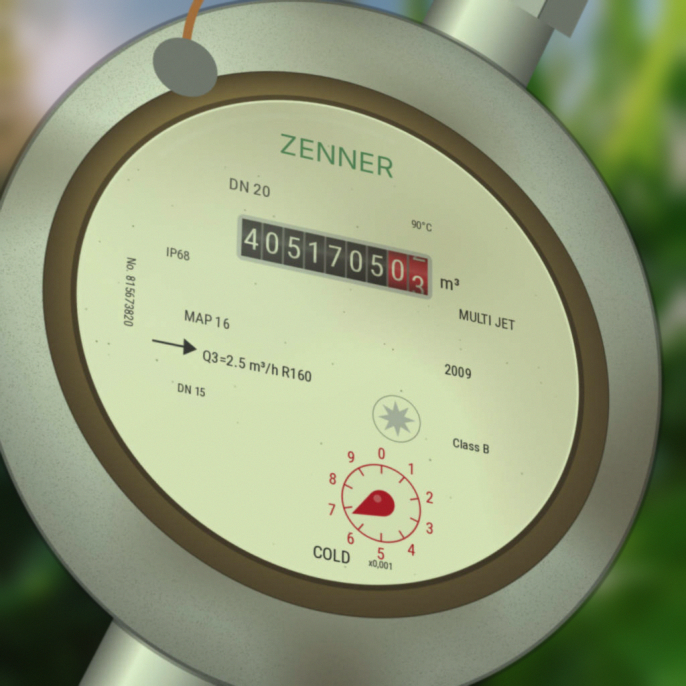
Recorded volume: 4051705.026
